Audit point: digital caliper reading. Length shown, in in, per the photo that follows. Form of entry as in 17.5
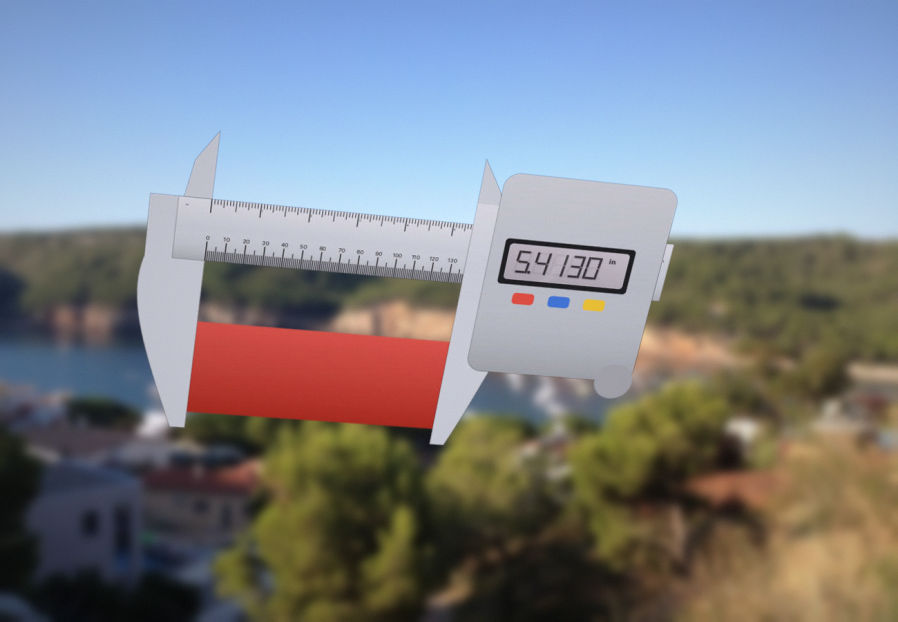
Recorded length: 5.4130
